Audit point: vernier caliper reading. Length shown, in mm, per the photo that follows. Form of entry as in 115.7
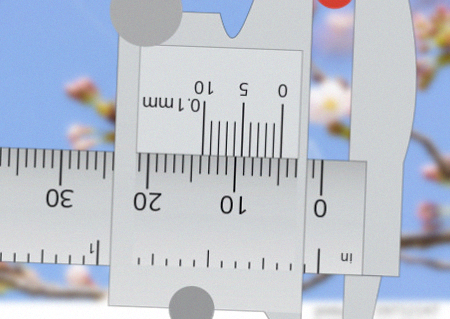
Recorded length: 4.8
